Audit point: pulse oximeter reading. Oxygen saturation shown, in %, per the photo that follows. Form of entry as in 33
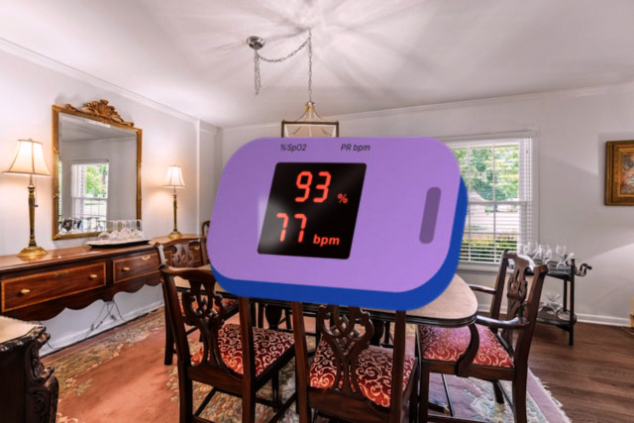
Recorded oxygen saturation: 93
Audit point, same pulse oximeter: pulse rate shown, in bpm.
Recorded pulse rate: 77
